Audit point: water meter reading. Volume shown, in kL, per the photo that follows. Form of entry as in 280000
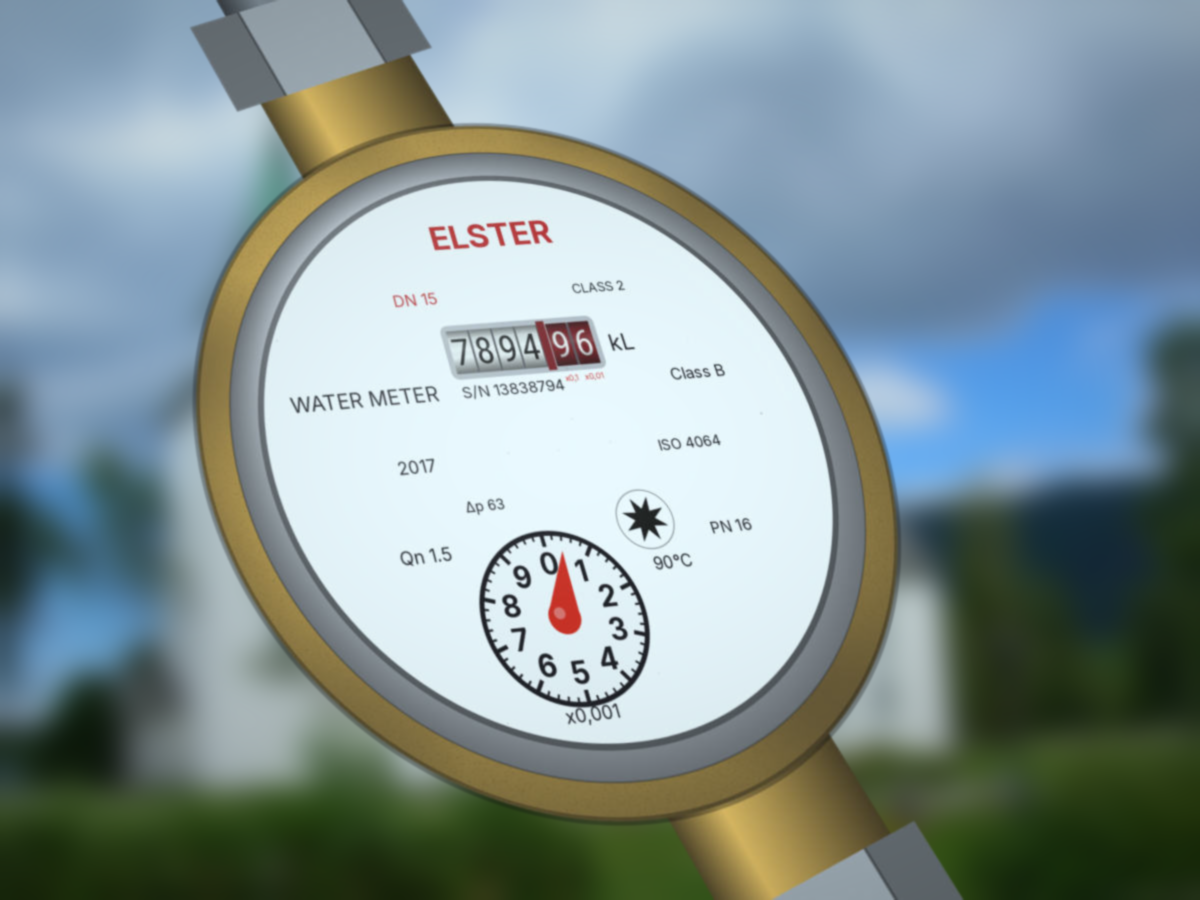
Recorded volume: 7894.960
